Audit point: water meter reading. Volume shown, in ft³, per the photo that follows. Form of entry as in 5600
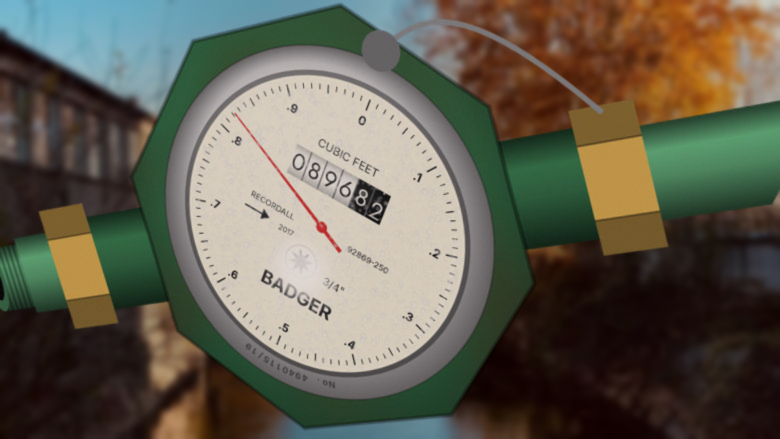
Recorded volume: 89681.82
